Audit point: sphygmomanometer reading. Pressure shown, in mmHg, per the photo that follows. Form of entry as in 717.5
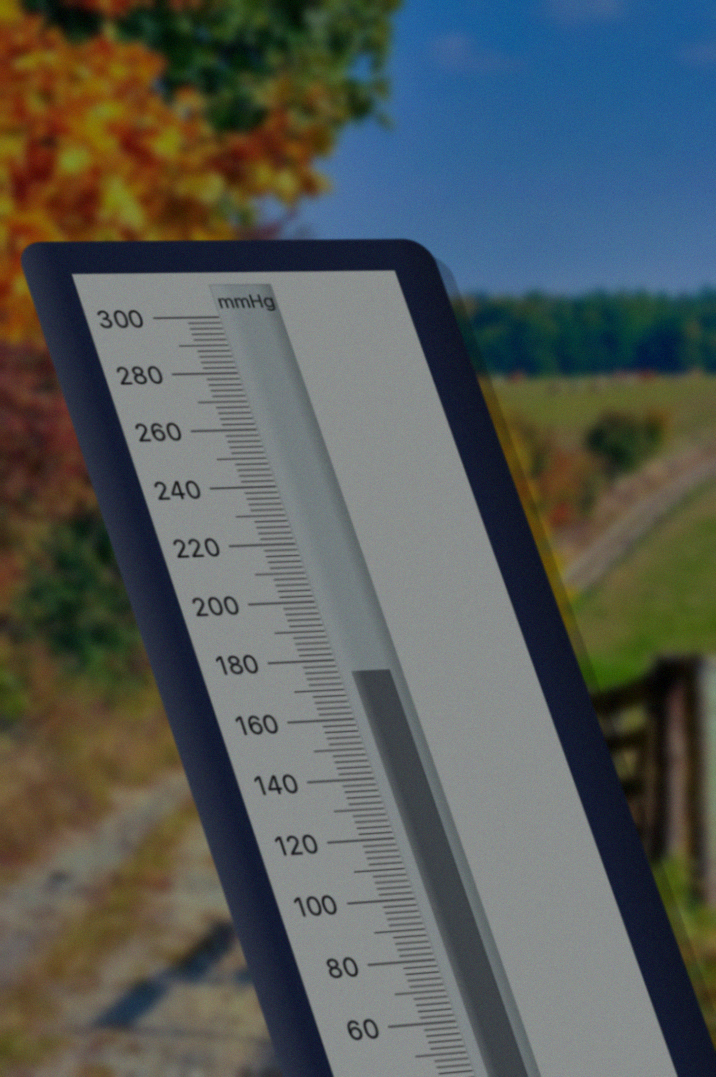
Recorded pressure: 176
